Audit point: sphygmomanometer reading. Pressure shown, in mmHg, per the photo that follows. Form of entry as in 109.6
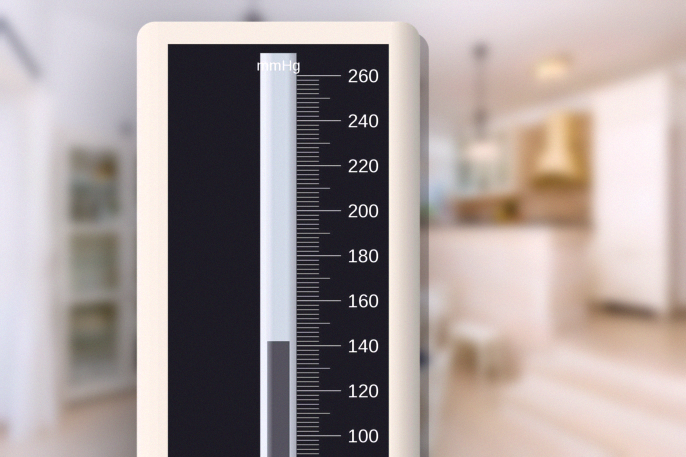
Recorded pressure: 142
